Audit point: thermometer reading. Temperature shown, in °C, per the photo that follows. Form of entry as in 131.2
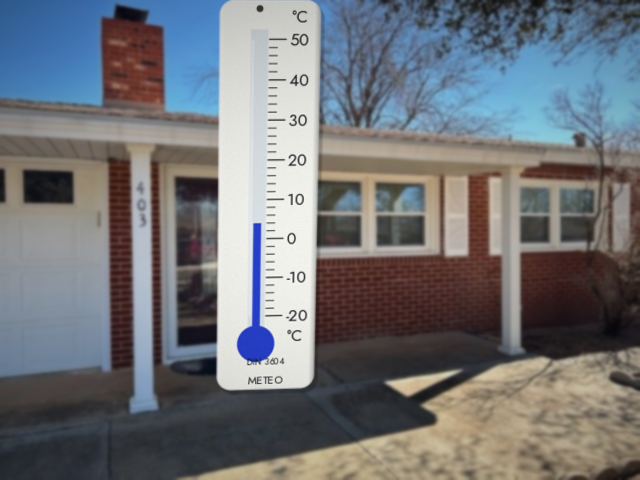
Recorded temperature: 4
